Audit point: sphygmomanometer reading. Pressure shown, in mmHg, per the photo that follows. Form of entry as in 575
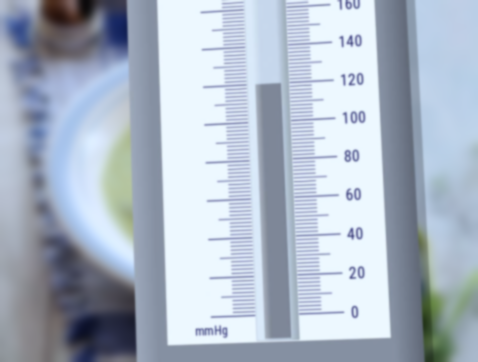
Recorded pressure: 120
